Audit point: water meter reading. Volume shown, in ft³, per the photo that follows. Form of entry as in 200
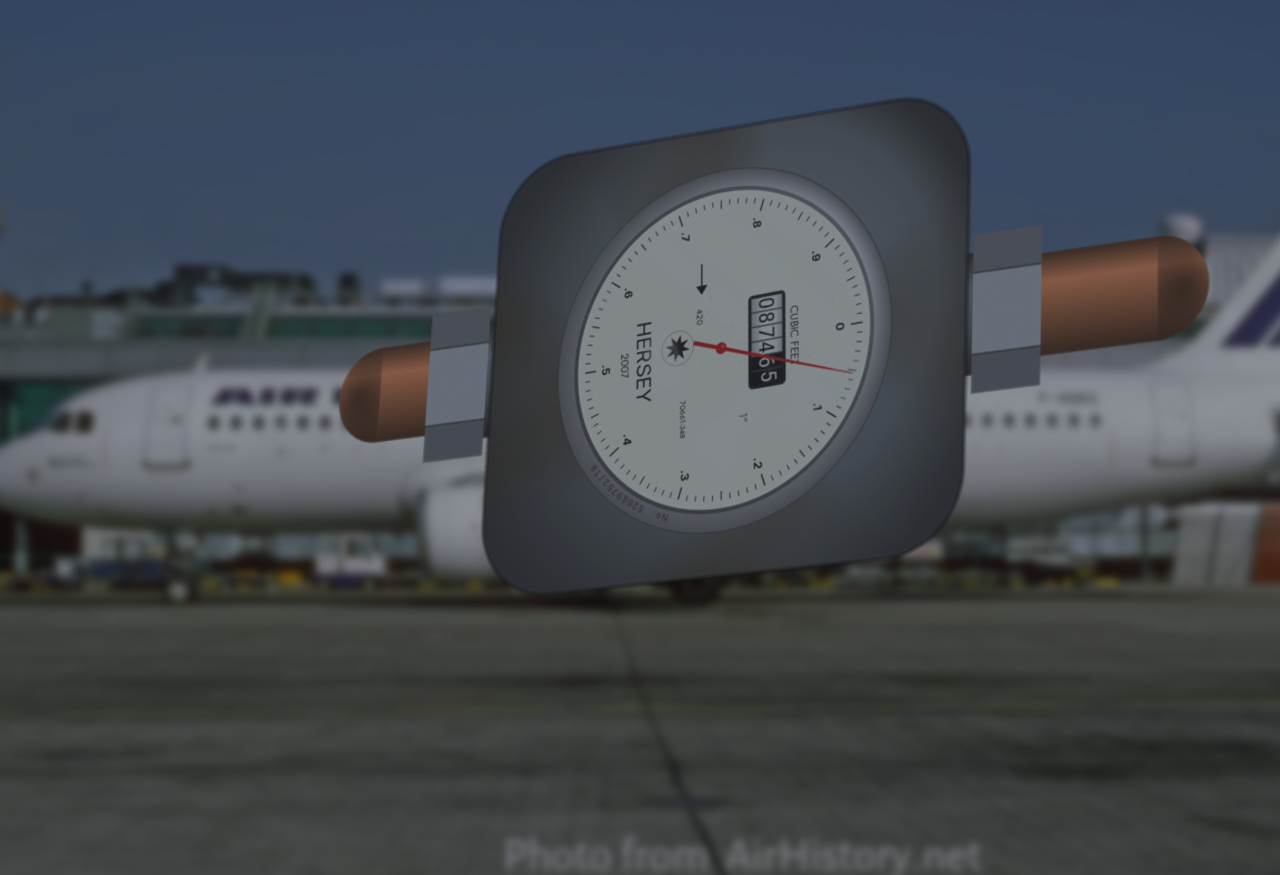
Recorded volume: 87465.05
